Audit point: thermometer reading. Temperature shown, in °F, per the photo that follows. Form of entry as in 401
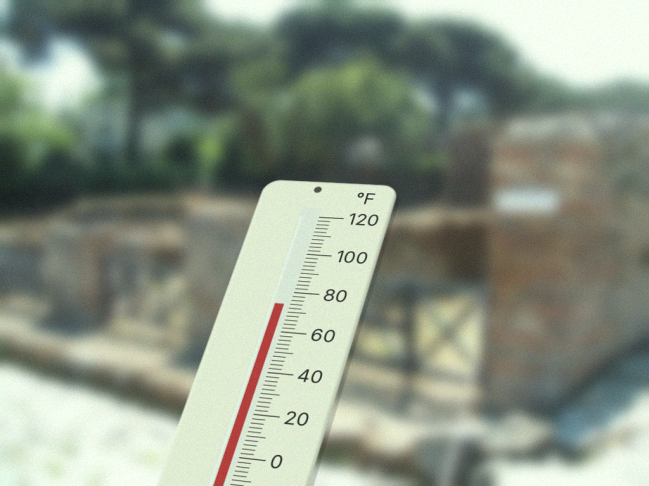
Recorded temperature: 74
